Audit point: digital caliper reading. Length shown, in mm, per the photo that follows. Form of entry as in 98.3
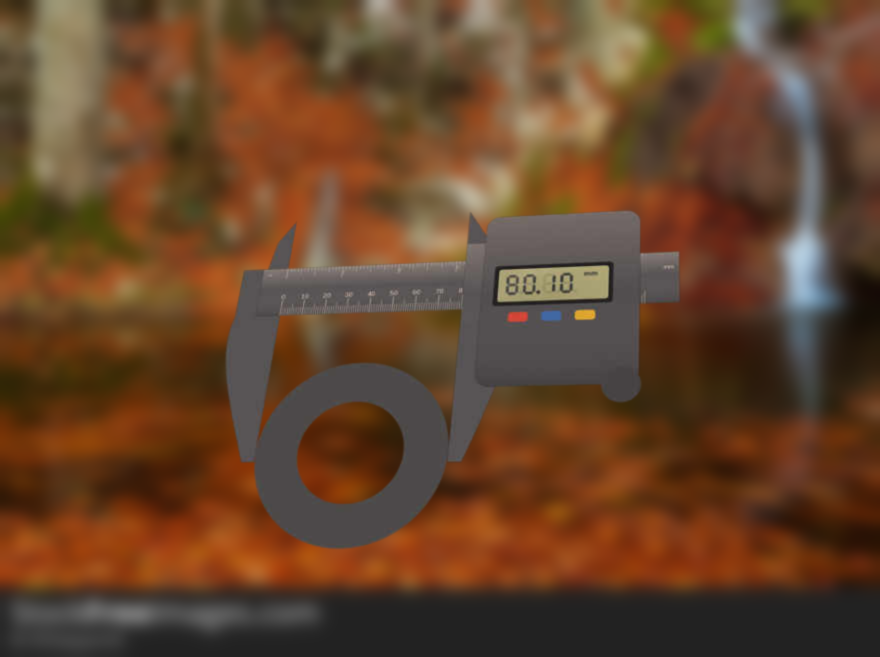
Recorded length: 80.10
